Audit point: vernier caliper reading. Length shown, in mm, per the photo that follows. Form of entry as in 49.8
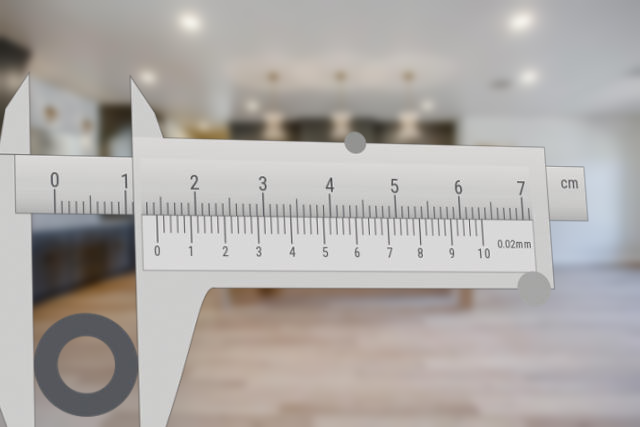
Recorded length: 14.4
